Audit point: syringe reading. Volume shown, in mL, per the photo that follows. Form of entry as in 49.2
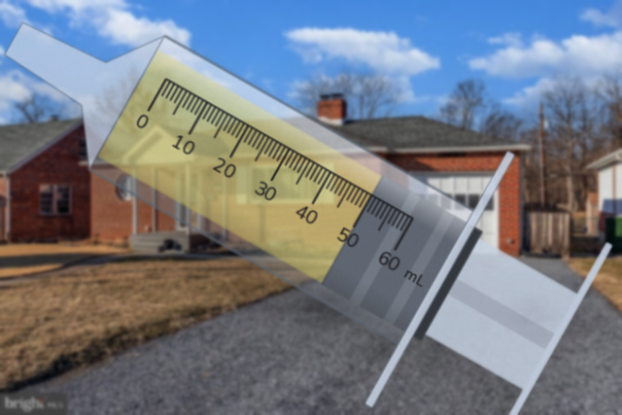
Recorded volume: 50
